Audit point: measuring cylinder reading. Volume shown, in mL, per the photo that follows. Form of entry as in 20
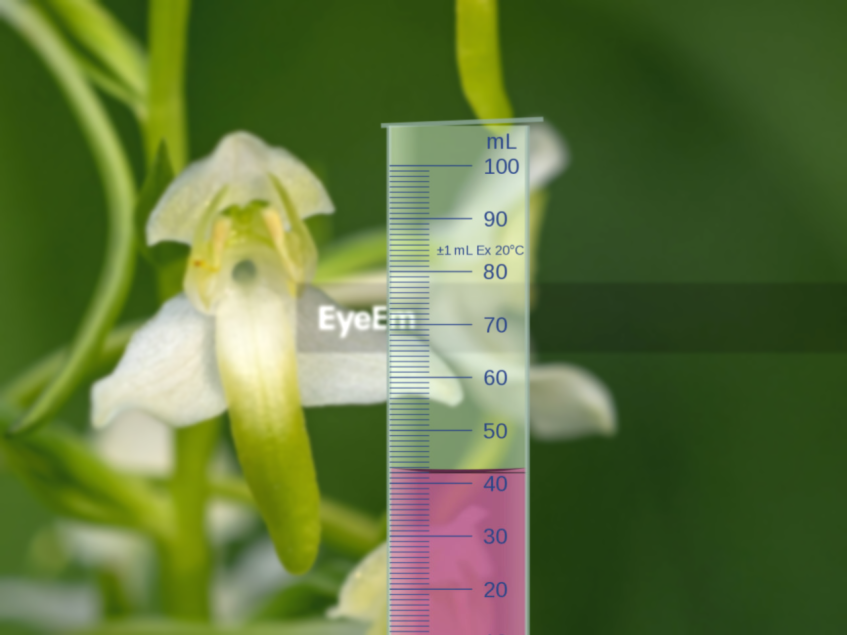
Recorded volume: 42
